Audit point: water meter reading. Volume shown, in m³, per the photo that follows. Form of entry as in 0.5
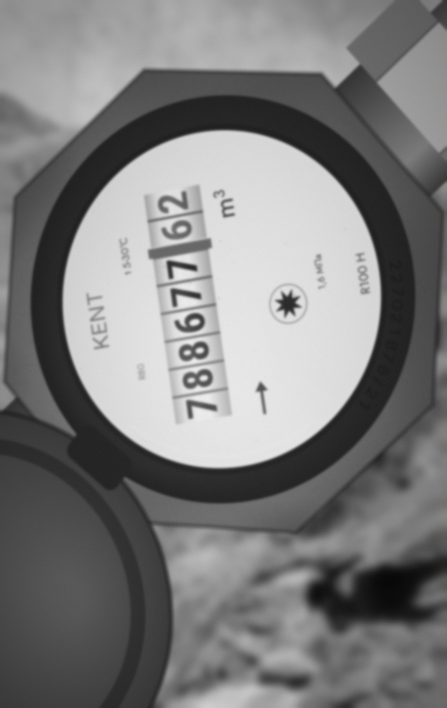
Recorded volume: 788677.62
